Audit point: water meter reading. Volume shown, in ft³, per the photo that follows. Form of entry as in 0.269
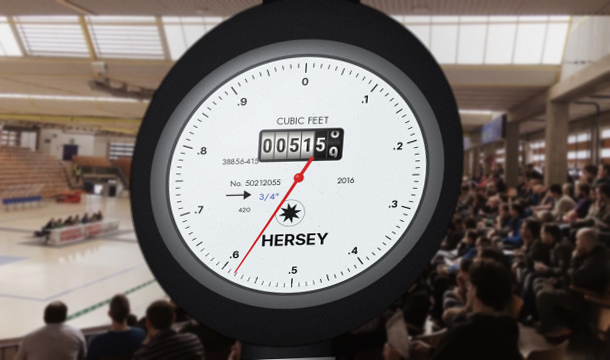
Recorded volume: 5158.58
